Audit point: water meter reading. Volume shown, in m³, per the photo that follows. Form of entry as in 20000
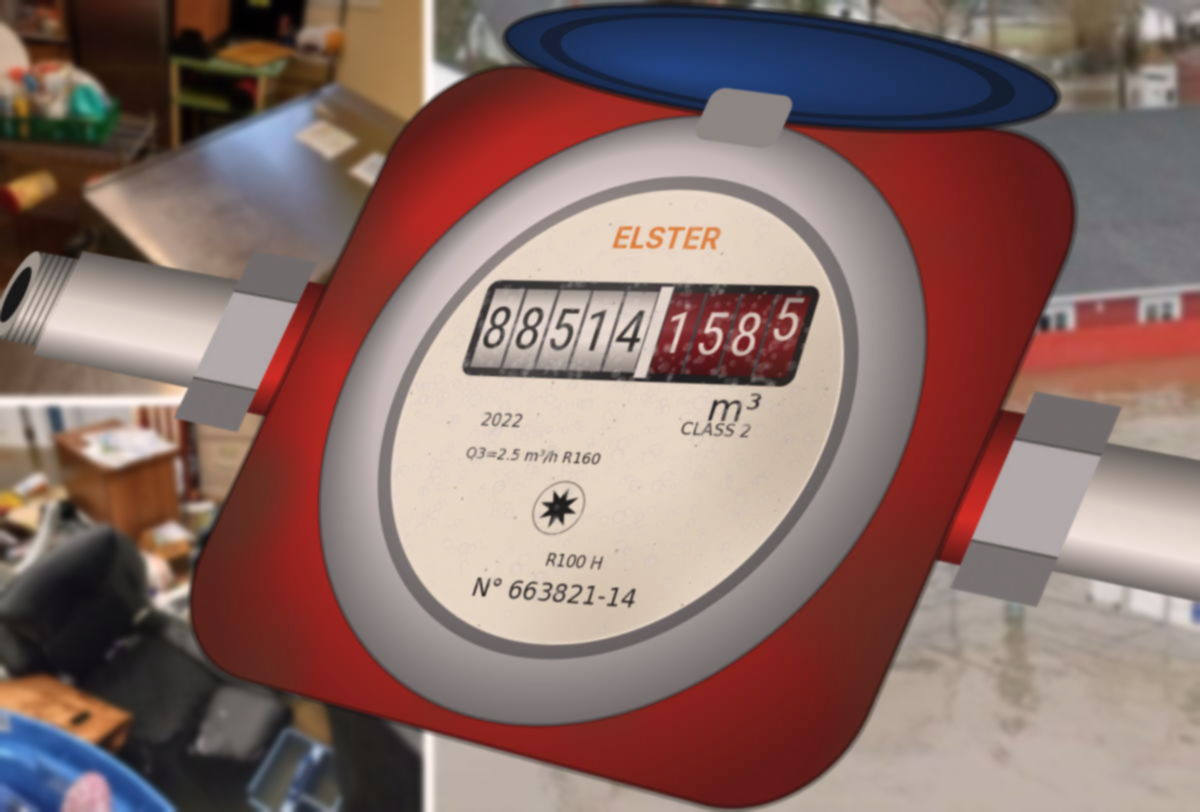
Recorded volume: 88514.1585
